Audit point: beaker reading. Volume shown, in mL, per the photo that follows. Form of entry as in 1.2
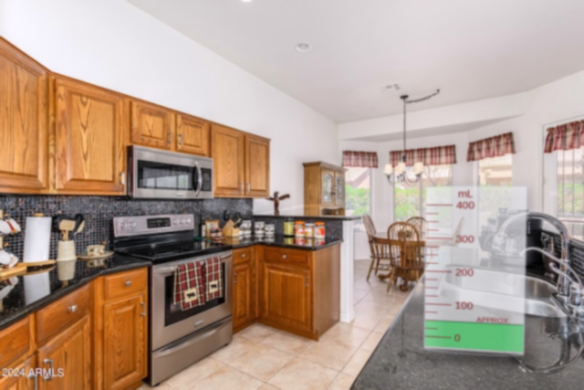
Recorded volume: 50
